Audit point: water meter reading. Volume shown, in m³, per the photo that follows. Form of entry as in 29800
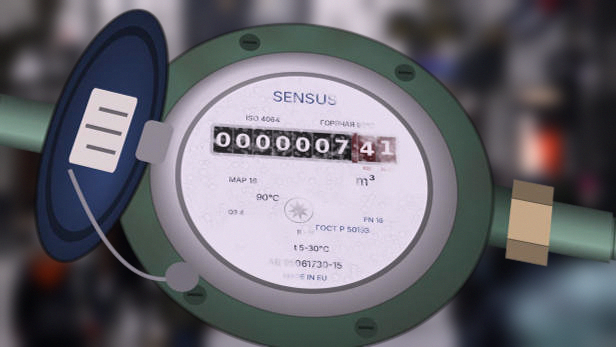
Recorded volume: 7.41
